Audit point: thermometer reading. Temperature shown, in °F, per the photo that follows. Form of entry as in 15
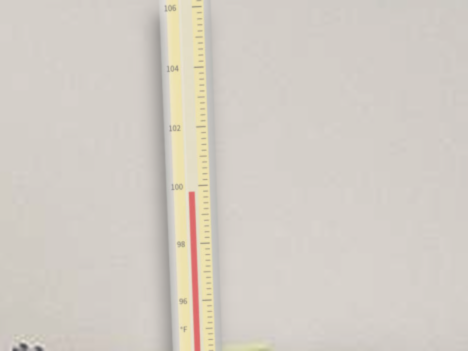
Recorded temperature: 99.8
